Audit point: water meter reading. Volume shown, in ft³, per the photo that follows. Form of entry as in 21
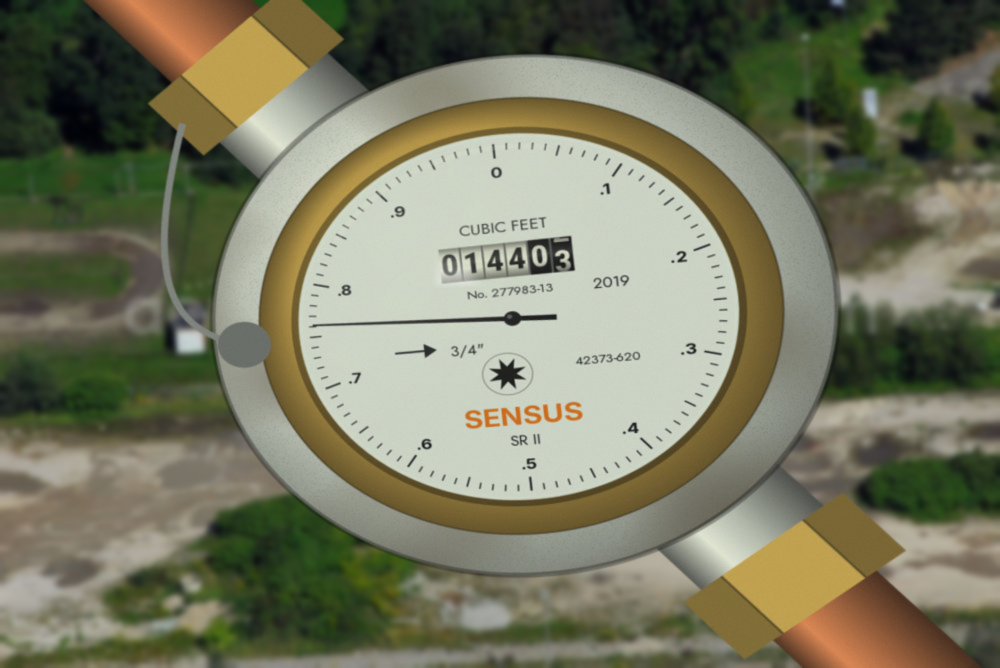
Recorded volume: 14402.76
